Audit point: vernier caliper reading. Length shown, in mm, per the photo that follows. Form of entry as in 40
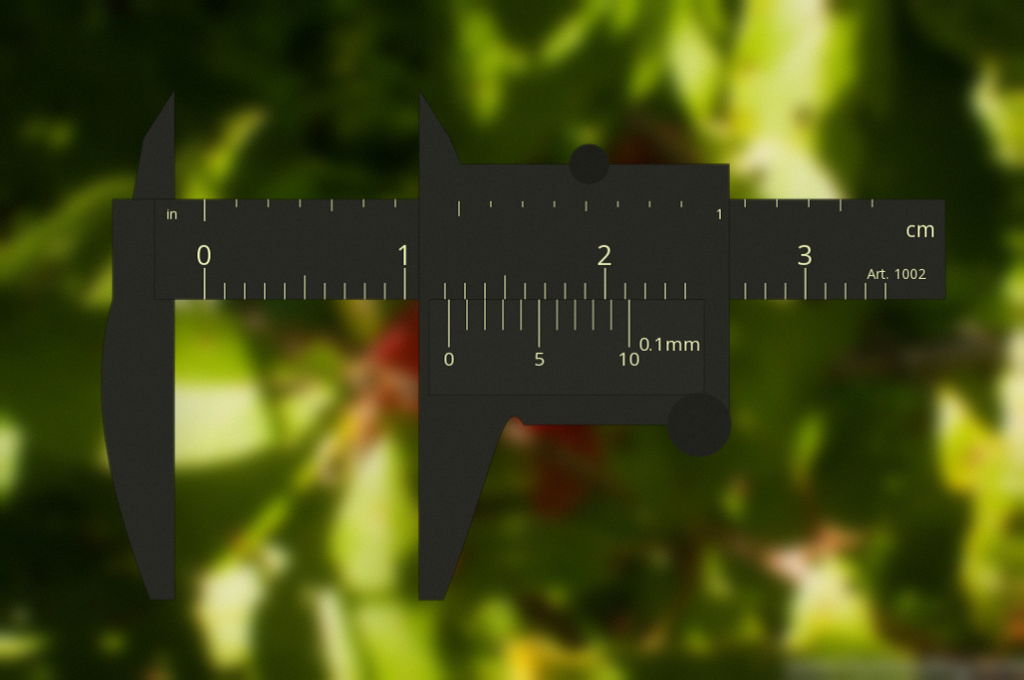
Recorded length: 12.2
